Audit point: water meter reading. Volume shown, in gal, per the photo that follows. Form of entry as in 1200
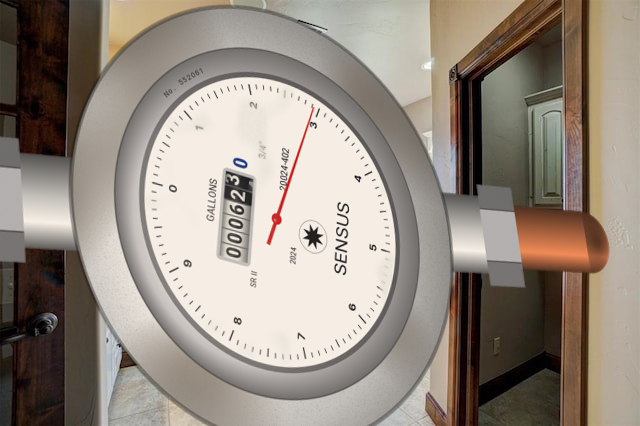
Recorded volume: 6232.9
